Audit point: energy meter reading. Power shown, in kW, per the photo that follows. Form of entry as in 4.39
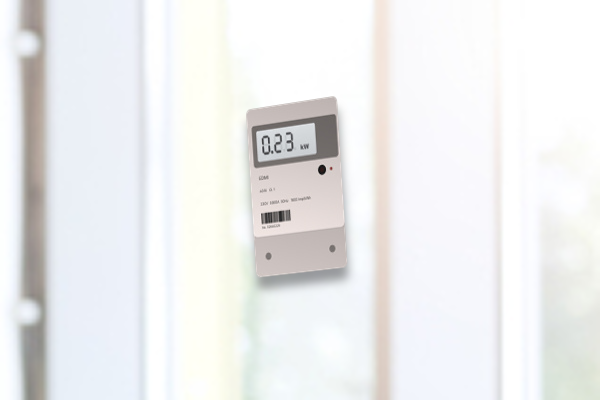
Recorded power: 0.23
